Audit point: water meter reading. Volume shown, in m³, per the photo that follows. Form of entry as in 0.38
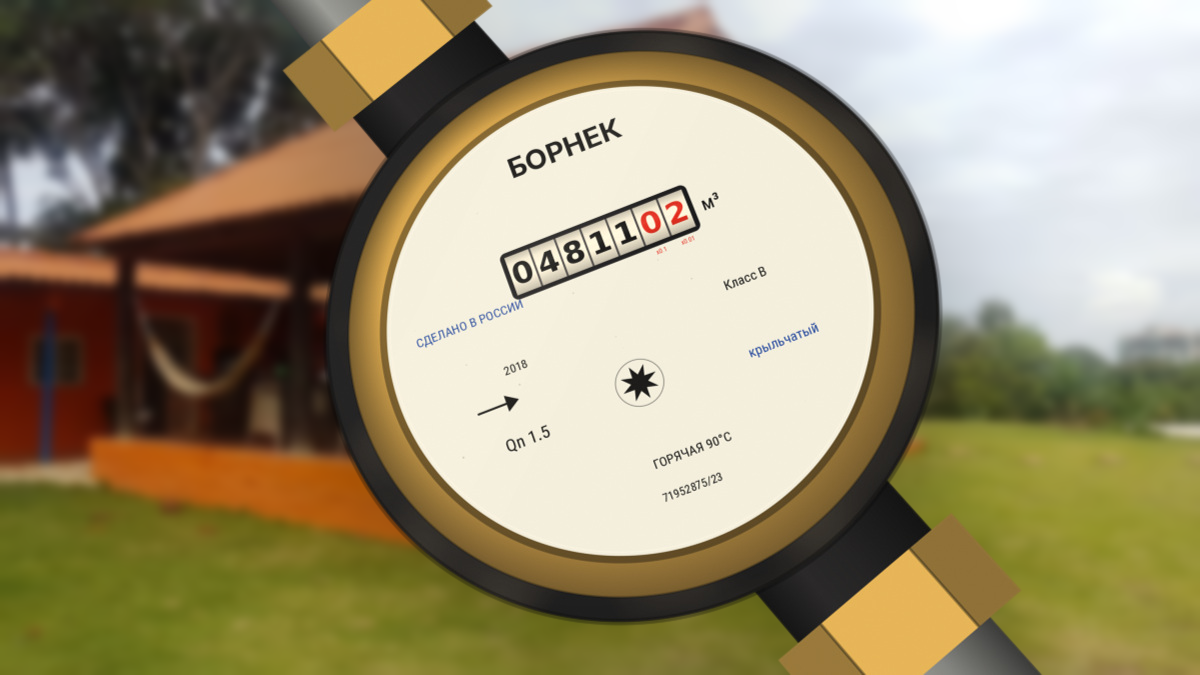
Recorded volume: 4811.02
